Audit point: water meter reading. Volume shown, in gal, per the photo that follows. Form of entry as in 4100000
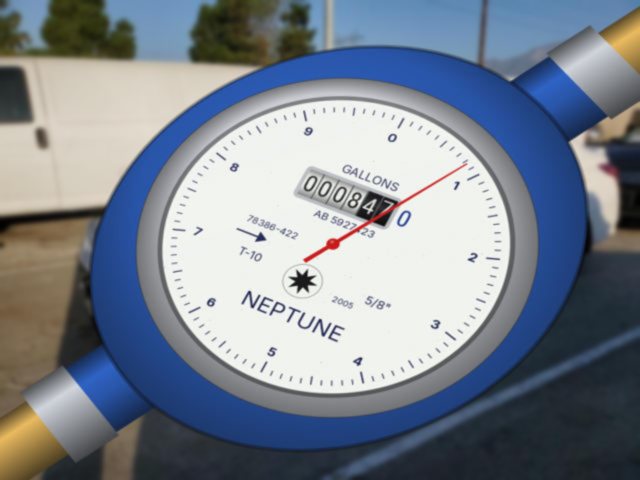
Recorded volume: 8470.8
